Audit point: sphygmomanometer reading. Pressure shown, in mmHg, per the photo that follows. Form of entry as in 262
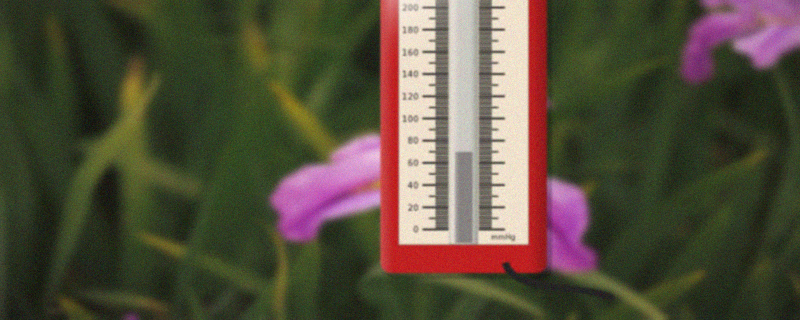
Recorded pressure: 70
